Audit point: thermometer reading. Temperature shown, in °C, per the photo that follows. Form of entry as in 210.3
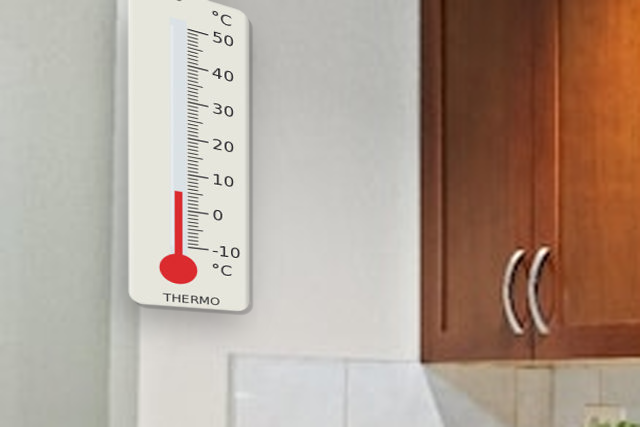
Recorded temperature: 5
